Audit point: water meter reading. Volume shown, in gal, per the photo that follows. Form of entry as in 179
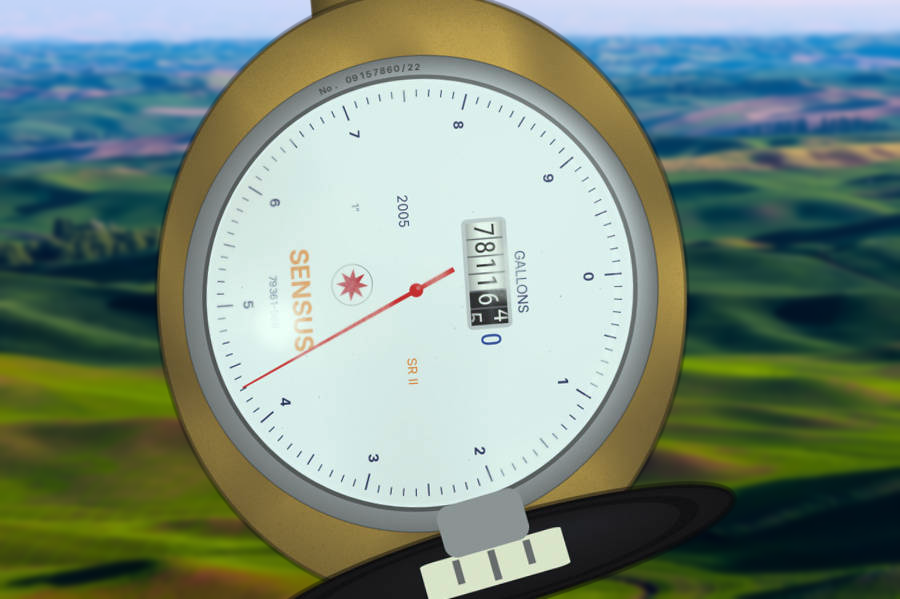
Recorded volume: 7811644.3
